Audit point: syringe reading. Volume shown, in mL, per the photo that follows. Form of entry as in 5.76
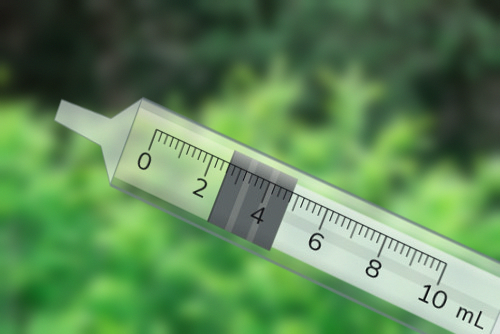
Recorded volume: 2.6
